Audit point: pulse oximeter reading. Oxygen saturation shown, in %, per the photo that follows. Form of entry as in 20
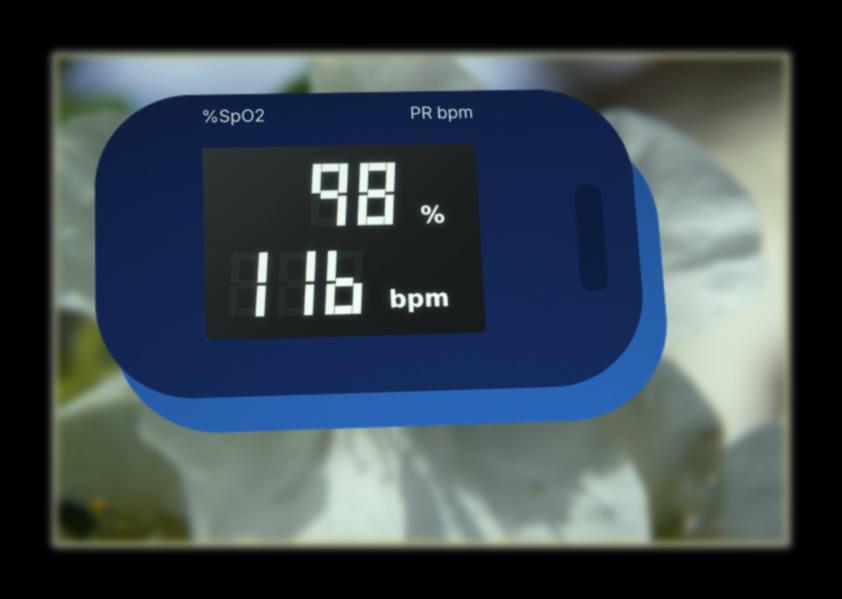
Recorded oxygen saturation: 98
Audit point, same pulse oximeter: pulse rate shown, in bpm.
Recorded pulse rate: 116
